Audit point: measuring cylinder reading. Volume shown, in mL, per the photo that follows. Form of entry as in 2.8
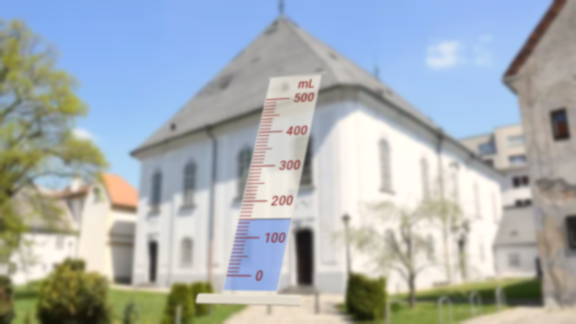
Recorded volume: 150
